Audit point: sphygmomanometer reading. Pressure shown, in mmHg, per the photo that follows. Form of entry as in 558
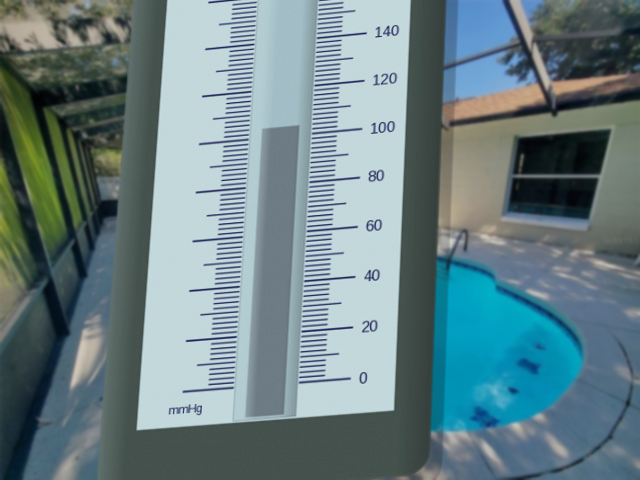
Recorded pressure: 104
